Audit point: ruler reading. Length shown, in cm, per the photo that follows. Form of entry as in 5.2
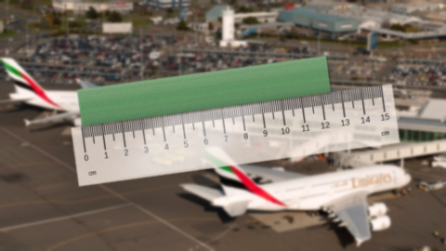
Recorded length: 12.5
